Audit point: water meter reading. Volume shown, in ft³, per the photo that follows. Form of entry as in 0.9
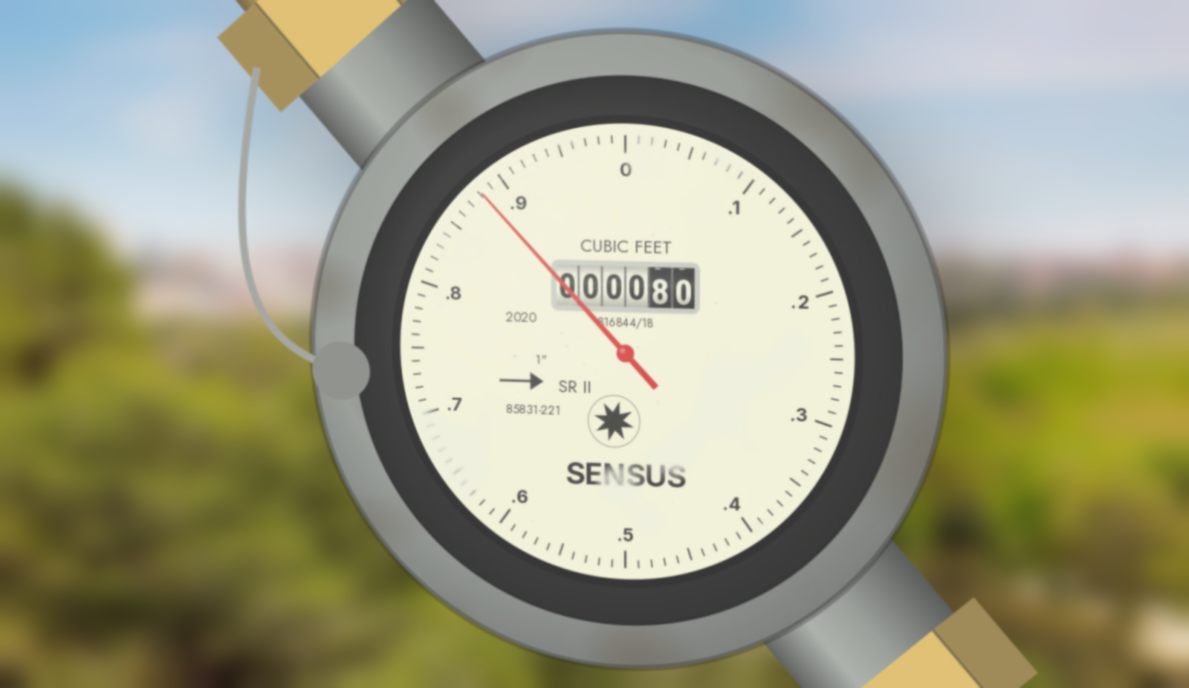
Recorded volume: 79.88
